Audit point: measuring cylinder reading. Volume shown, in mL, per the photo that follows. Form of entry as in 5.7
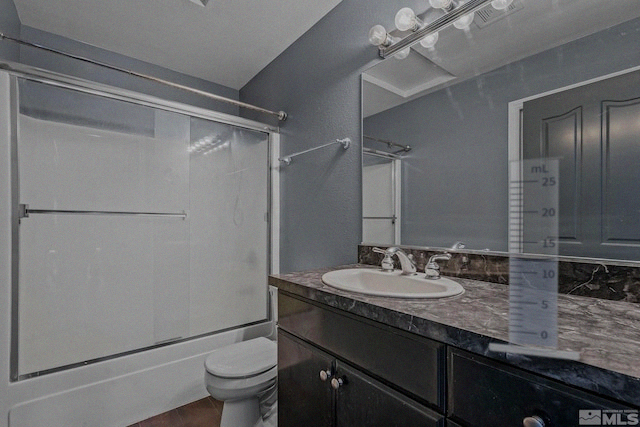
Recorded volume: 12
